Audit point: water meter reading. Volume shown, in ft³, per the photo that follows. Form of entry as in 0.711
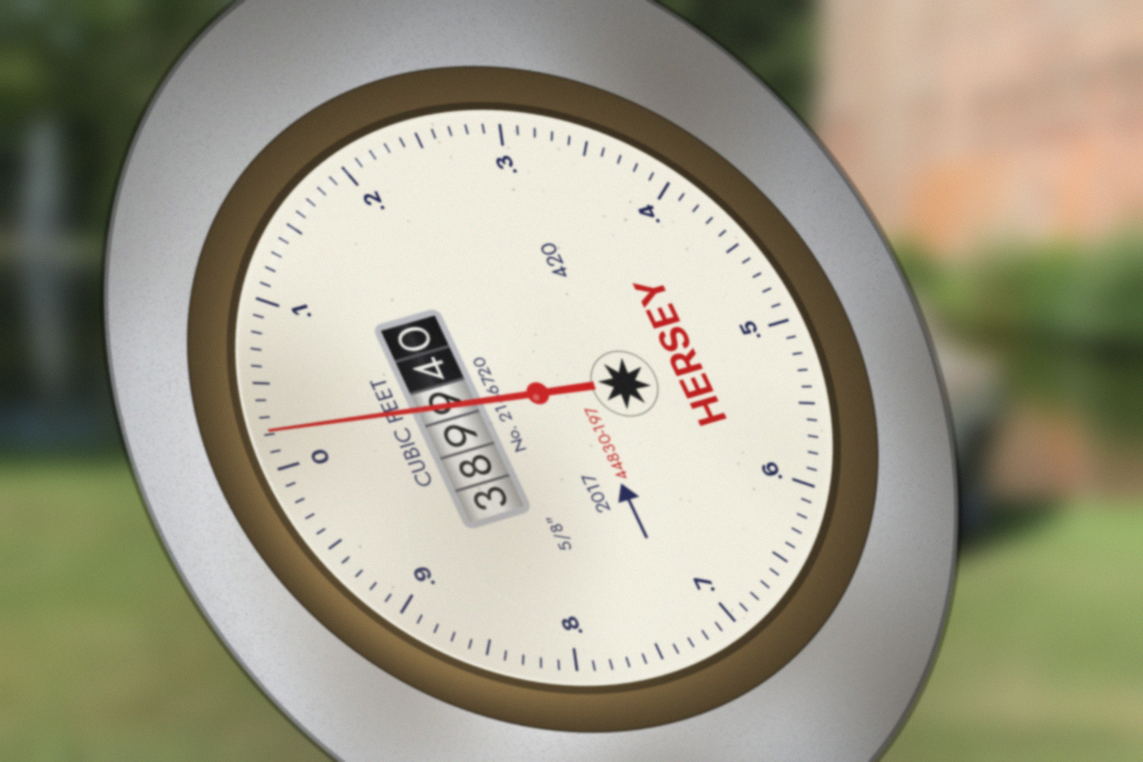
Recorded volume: 389940.02
